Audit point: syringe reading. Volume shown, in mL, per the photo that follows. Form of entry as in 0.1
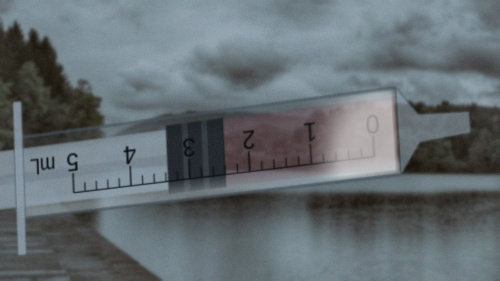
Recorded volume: 2.4
